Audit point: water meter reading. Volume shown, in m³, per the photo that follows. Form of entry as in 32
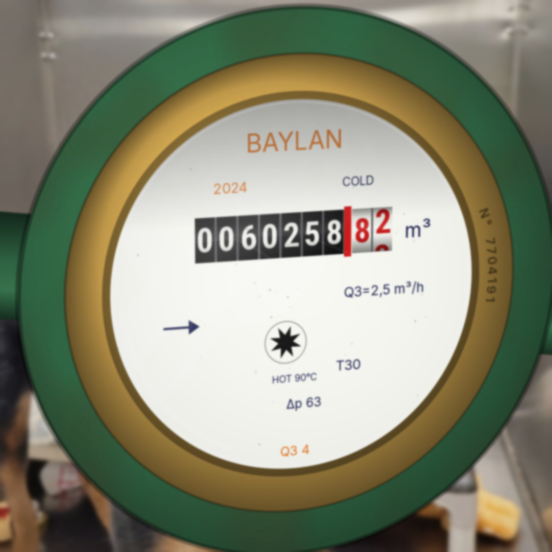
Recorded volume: 60258.82
